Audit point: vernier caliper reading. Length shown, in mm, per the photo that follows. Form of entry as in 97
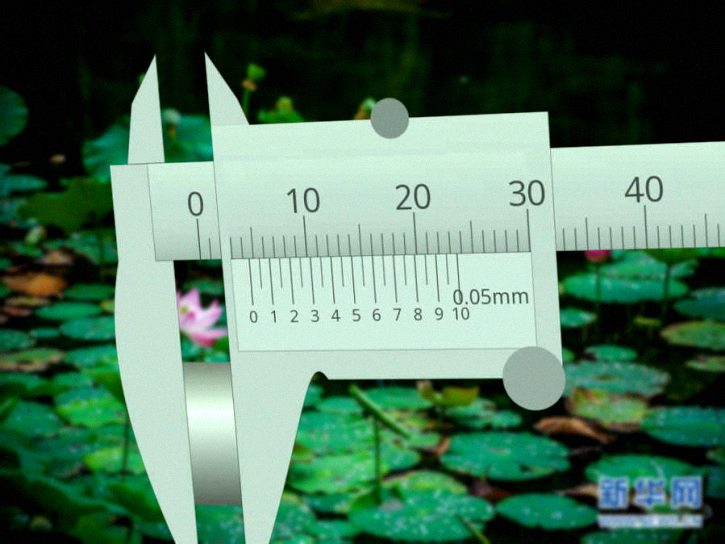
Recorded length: 4.6
